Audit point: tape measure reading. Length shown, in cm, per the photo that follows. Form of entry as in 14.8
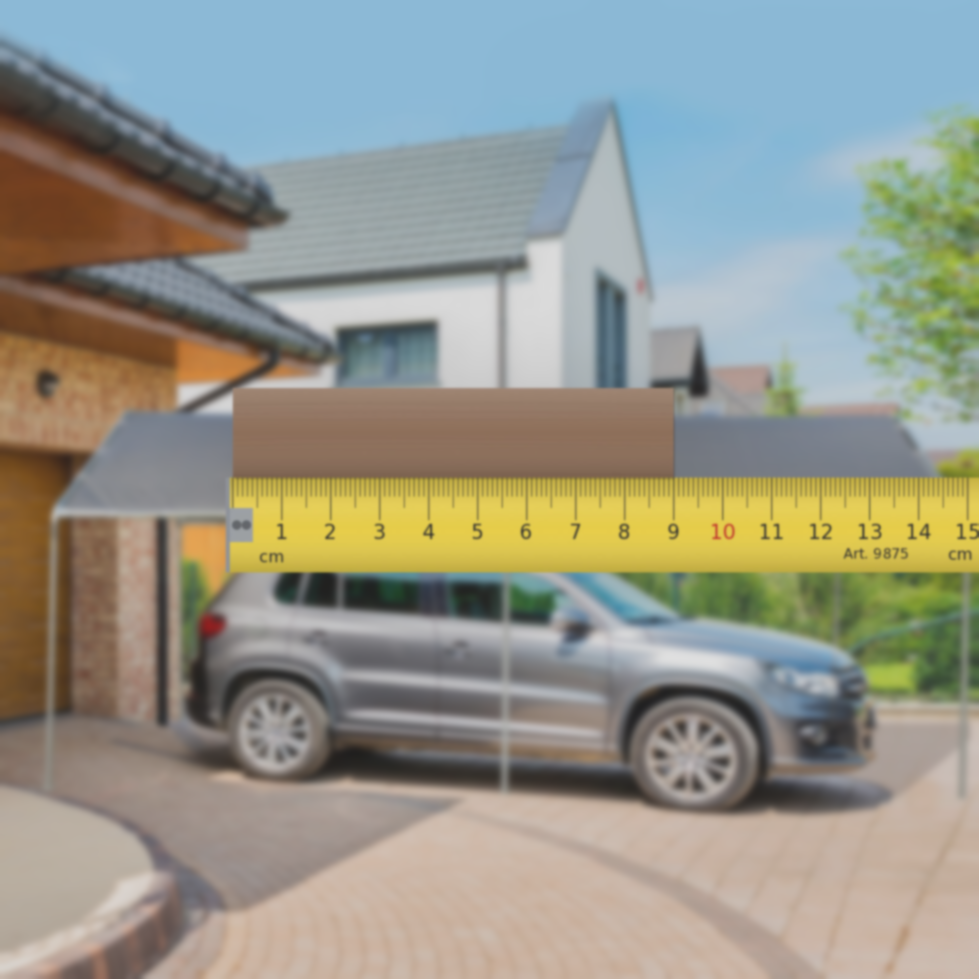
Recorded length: 9
